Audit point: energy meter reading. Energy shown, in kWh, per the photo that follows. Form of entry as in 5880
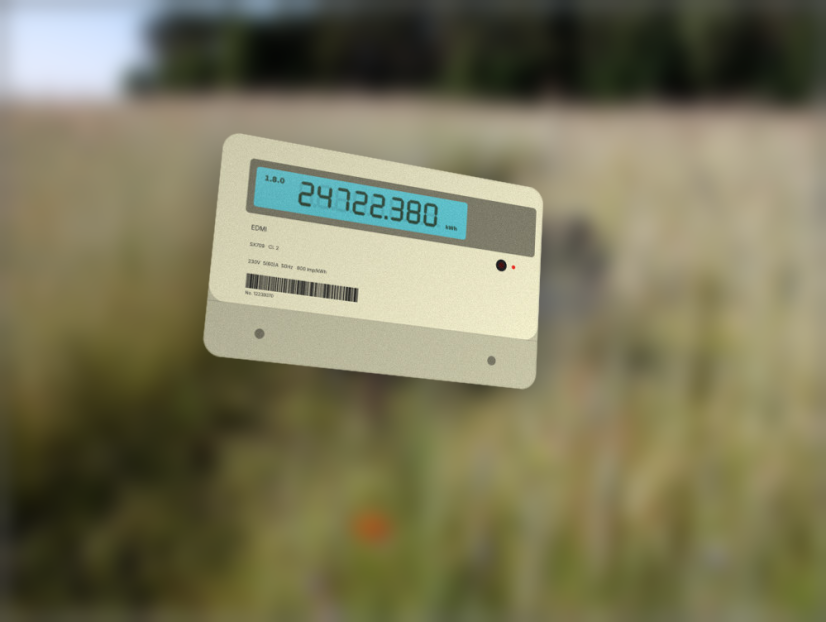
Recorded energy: 24722.380
